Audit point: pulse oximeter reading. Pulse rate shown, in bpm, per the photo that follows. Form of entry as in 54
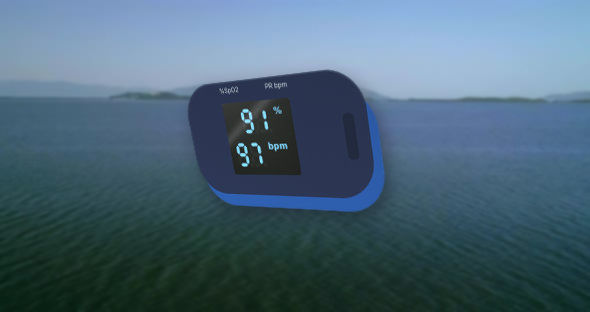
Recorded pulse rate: 97
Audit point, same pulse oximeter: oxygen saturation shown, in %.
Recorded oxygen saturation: 91
